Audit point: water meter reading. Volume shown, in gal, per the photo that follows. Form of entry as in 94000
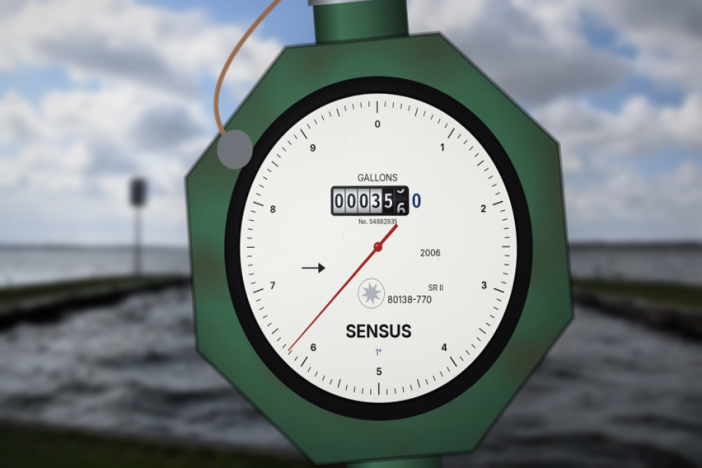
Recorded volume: 3556.2
